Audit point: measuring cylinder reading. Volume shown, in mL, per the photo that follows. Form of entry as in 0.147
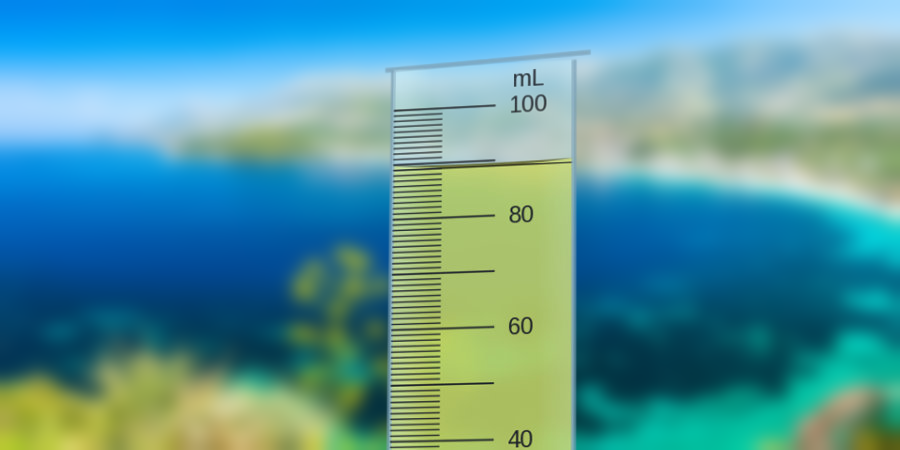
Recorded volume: 89
